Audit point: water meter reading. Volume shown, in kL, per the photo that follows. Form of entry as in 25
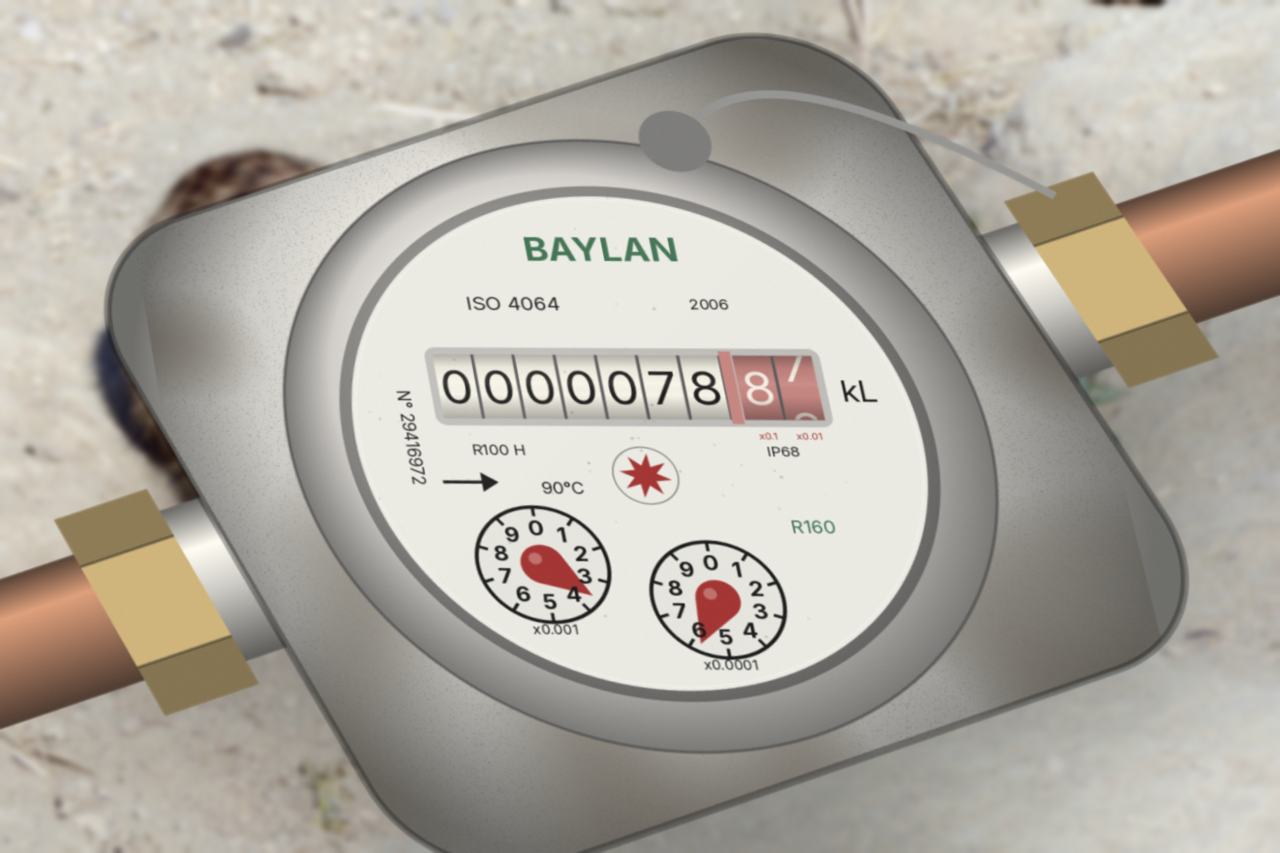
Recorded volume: 78.8735
